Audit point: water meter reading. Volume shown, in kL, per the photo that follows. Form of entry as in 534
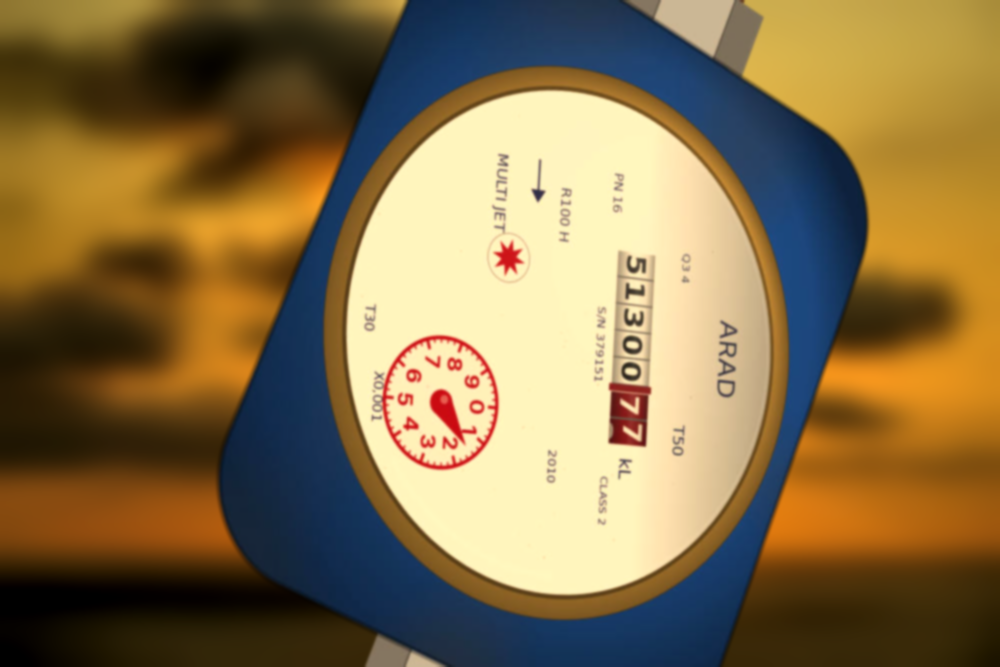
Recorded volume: 51300.771
